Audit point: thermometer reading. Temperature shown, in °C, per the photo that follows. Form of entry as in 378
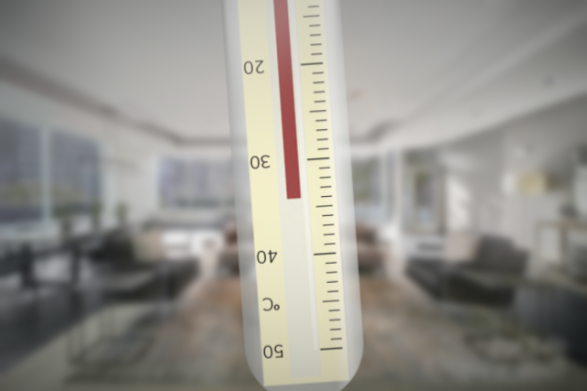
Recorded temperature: 34
